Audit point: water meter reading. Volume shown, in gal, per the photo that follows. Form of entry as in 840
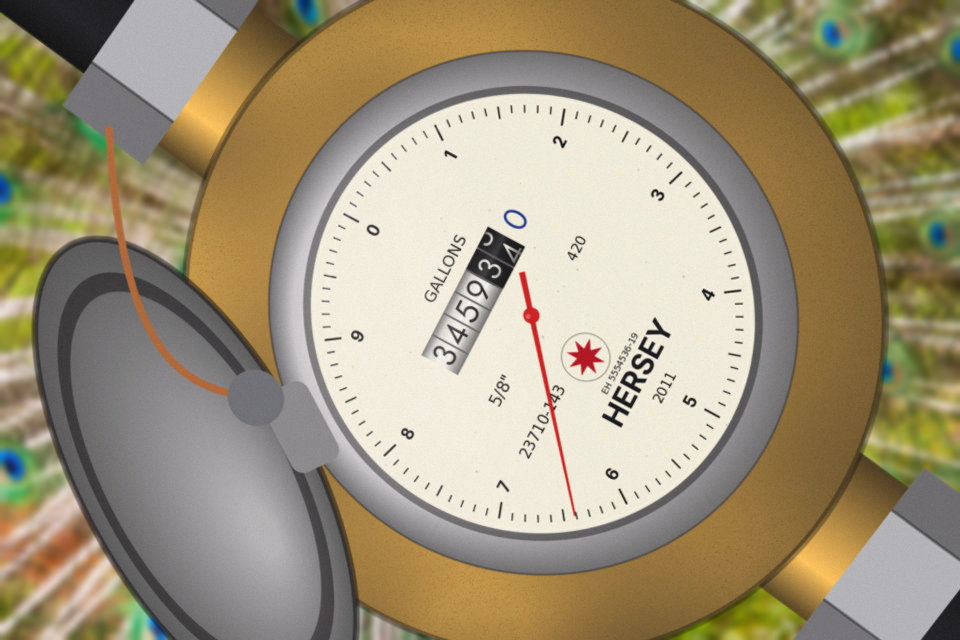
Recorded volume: 3459336.4
